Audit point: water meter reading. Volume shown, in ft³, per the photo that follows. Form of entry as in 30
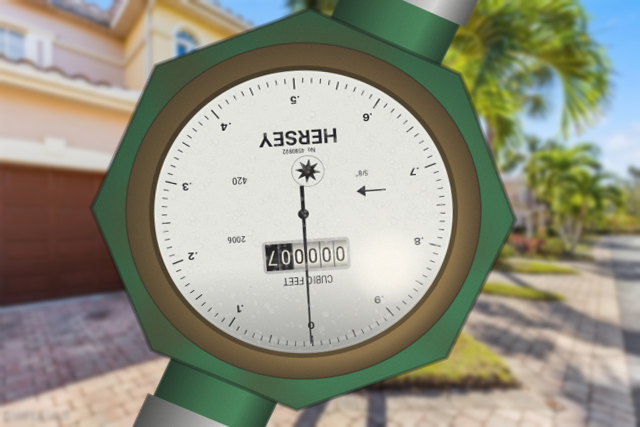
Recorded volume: 7.00
